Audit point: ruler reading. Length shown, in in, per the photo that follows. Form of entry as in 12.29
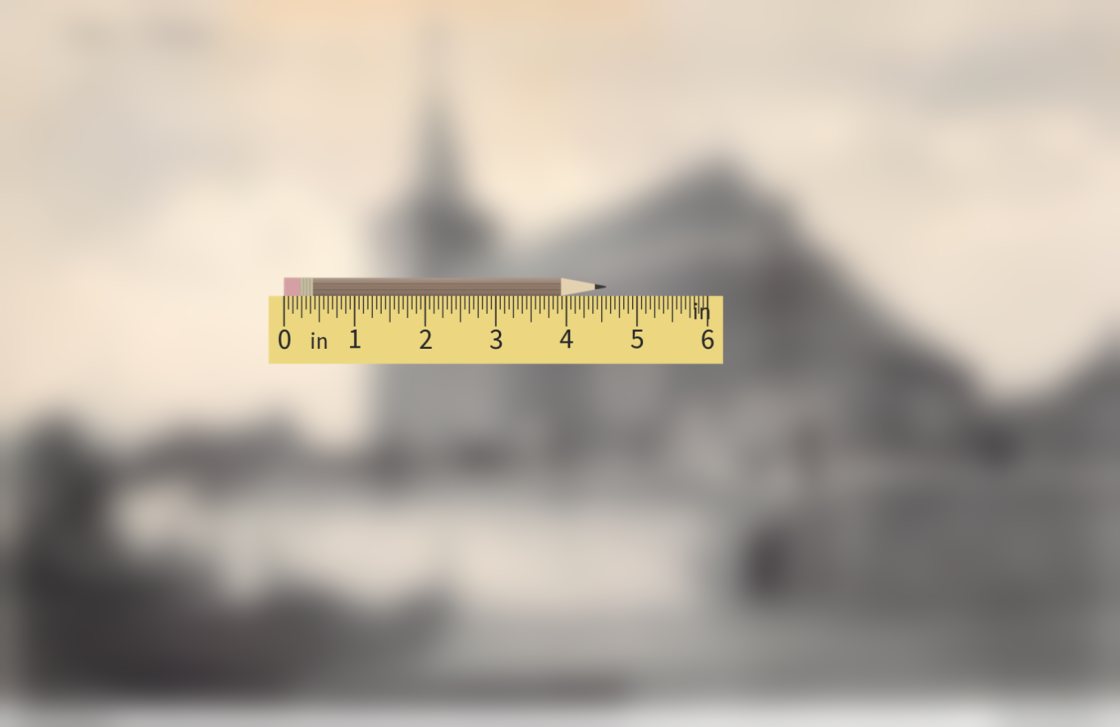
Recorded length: 4.5625
